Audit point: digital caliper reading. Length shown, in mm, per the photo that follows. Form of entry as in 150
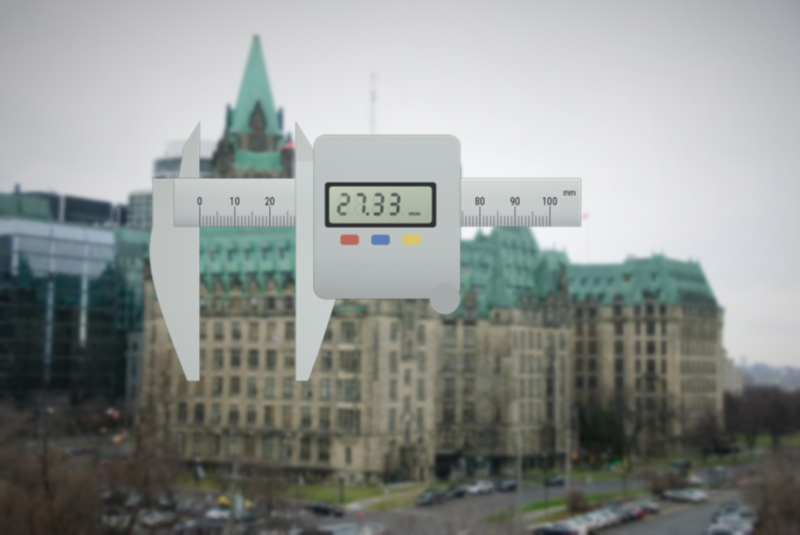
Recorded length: 27.33
